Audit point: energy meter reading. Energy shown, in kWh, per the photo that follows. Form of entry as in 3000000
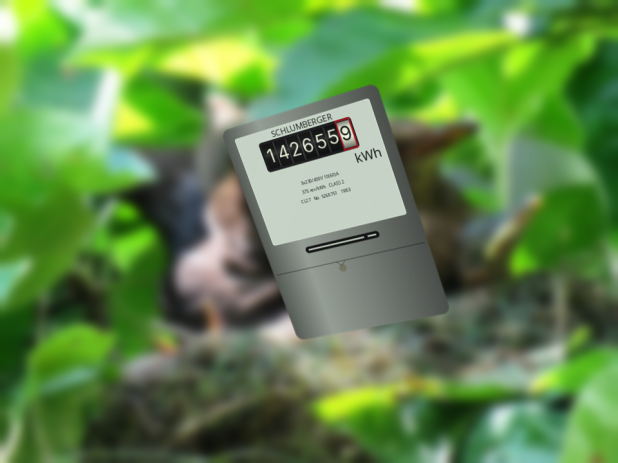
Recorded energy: 142655.9
